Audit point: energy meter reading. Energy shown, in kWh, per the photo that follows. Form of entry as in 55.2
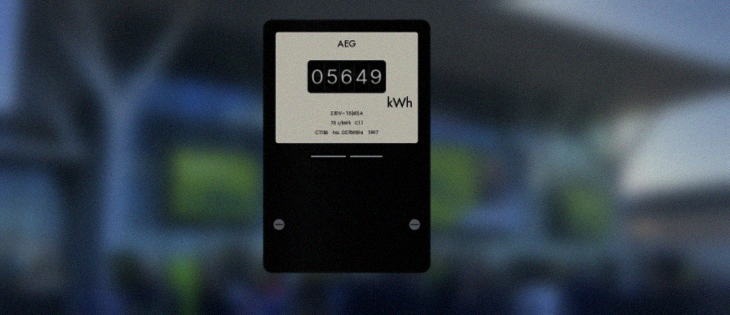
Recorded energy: 5649
